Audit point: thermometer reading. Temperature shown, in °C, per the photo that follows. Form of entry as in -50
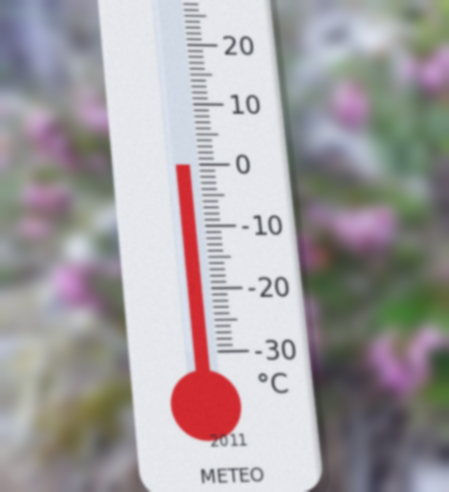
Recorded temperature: 0
